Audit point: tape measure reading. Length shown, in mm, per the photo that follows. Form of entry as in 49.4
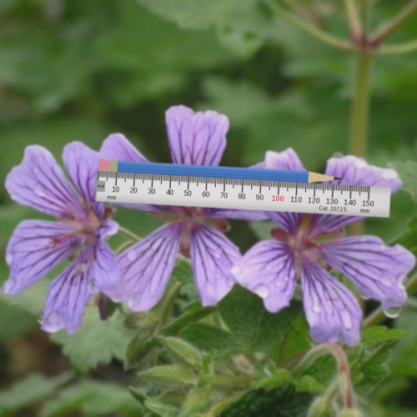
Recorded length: 135
